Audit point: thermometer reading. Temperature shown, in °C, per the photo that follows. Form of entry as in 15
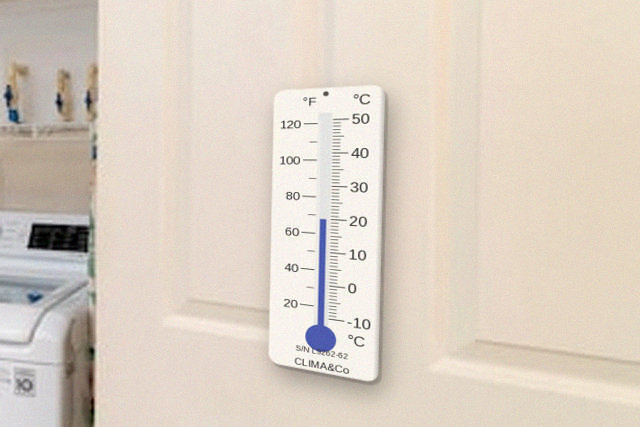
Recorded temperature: 20
